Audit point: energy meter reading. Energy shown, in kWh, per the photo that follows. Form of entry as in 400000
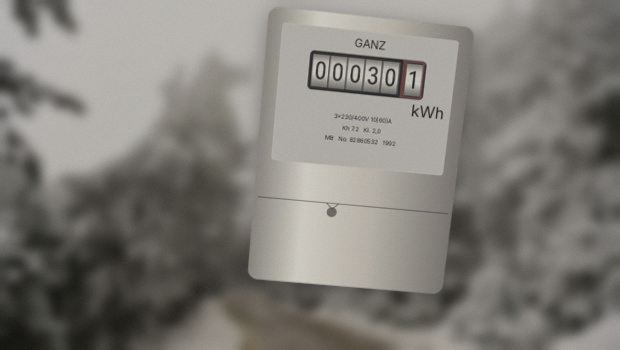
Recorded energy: 30.1
